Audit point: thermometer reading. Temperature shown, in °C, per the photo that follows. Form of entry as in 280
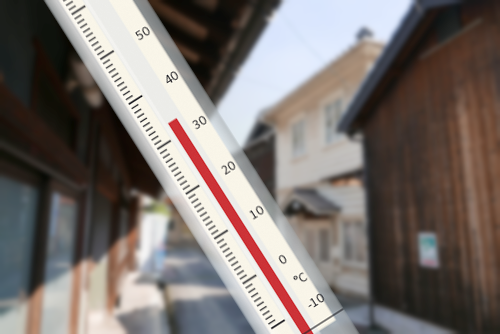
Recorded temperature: 33
